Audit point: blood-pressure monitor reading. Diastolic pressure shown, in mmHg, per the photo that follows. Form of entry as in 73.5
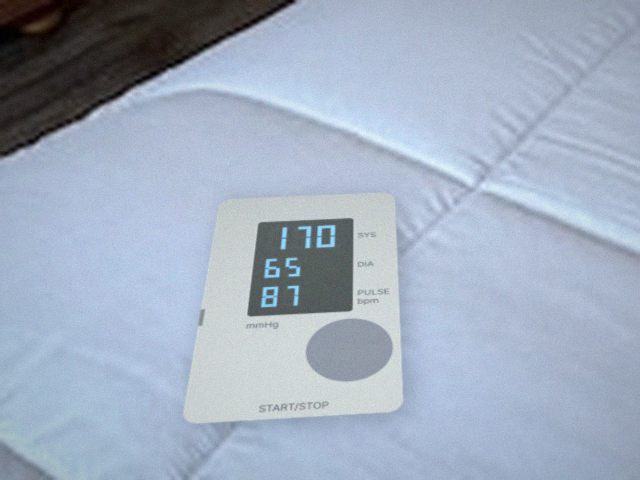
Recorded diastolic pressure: 65
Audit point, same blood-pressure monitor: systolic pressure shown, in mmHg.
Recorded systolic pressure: 170
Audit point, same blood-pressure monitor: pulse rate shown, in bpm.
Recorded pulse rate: 87
